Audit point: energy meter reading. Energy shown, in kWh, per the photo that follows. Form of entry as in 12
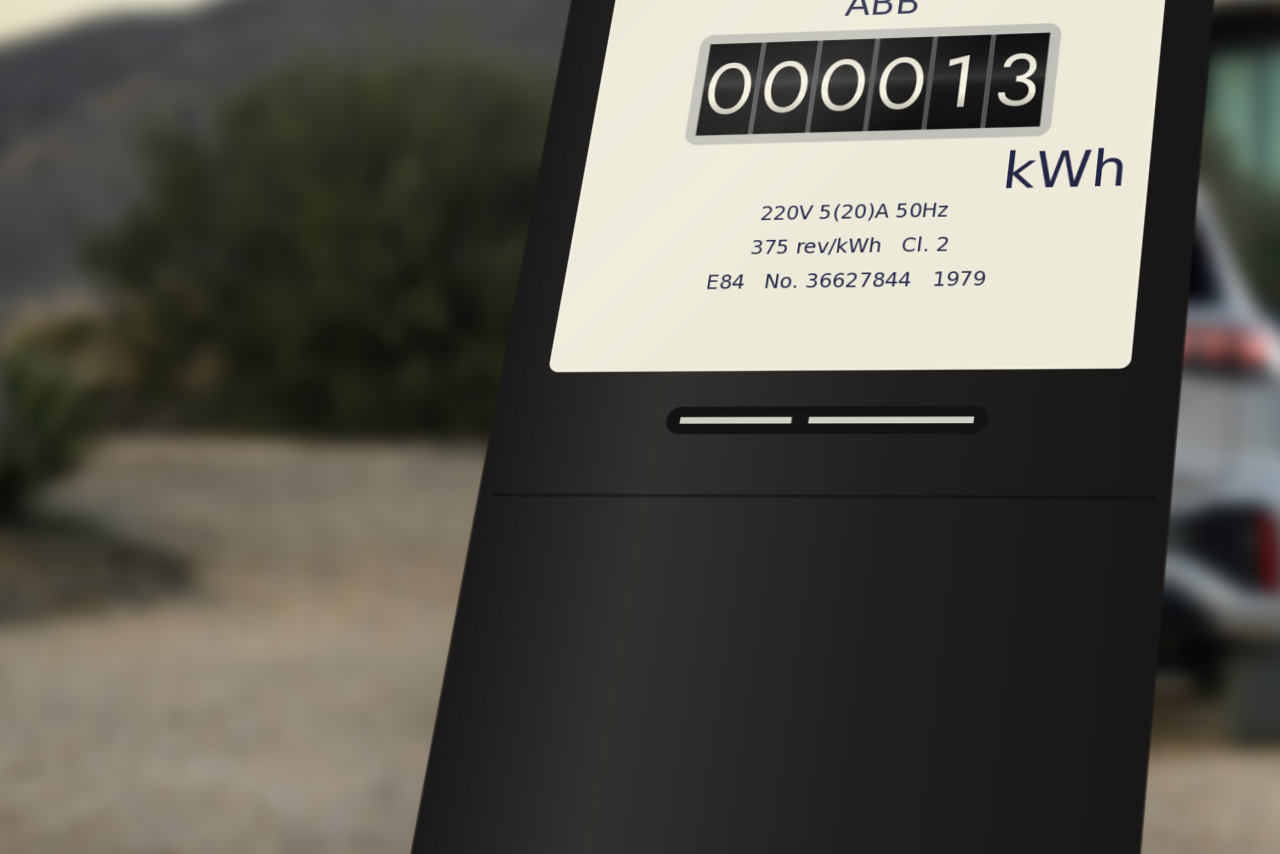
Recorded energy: 13
